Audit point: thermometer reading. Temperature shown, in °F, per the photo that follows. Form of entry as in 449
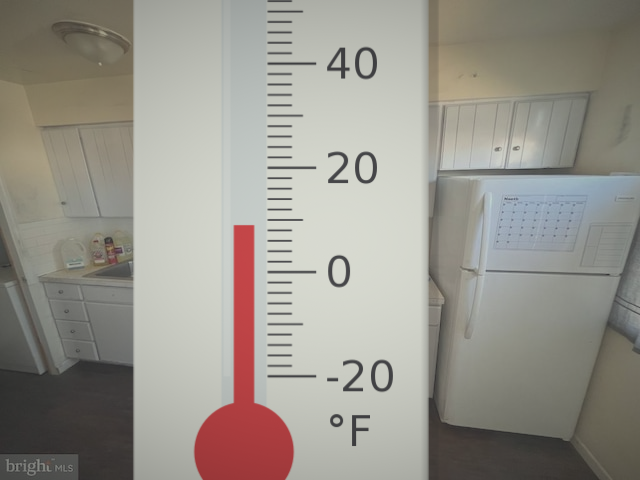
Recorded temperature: 9
